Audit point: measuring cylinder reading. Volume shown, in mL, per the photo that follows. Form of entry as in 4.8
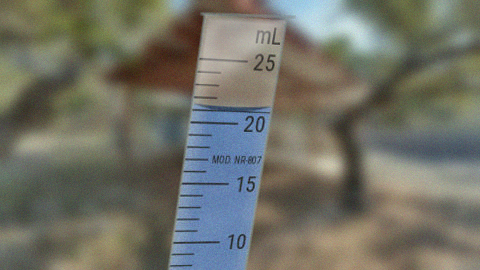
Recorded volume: 21
